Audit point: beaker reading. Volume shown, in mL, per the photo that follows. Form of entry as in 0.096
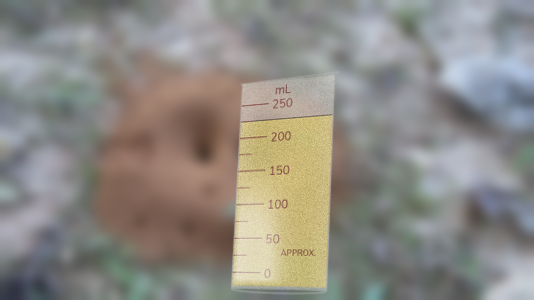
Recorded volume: 225
